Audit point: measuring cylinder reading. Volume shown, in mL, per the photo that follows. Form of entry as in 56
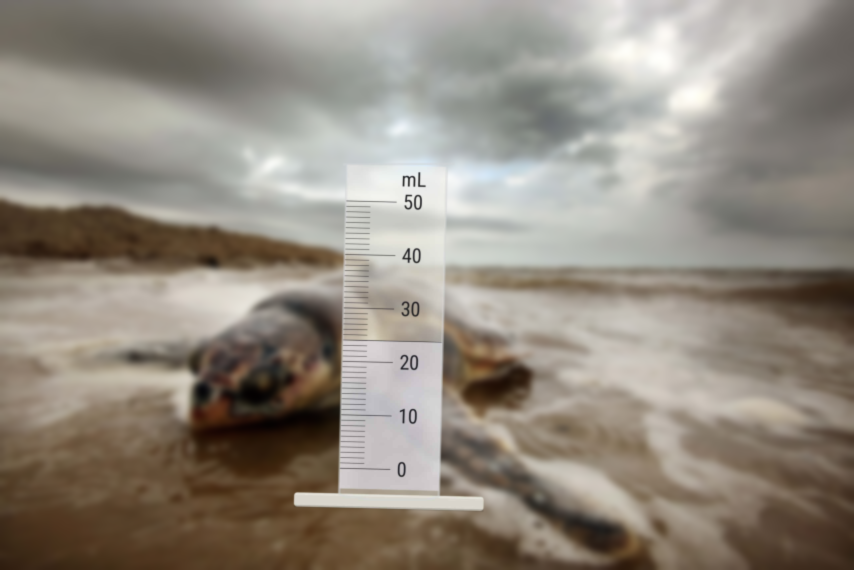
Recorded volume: 24
